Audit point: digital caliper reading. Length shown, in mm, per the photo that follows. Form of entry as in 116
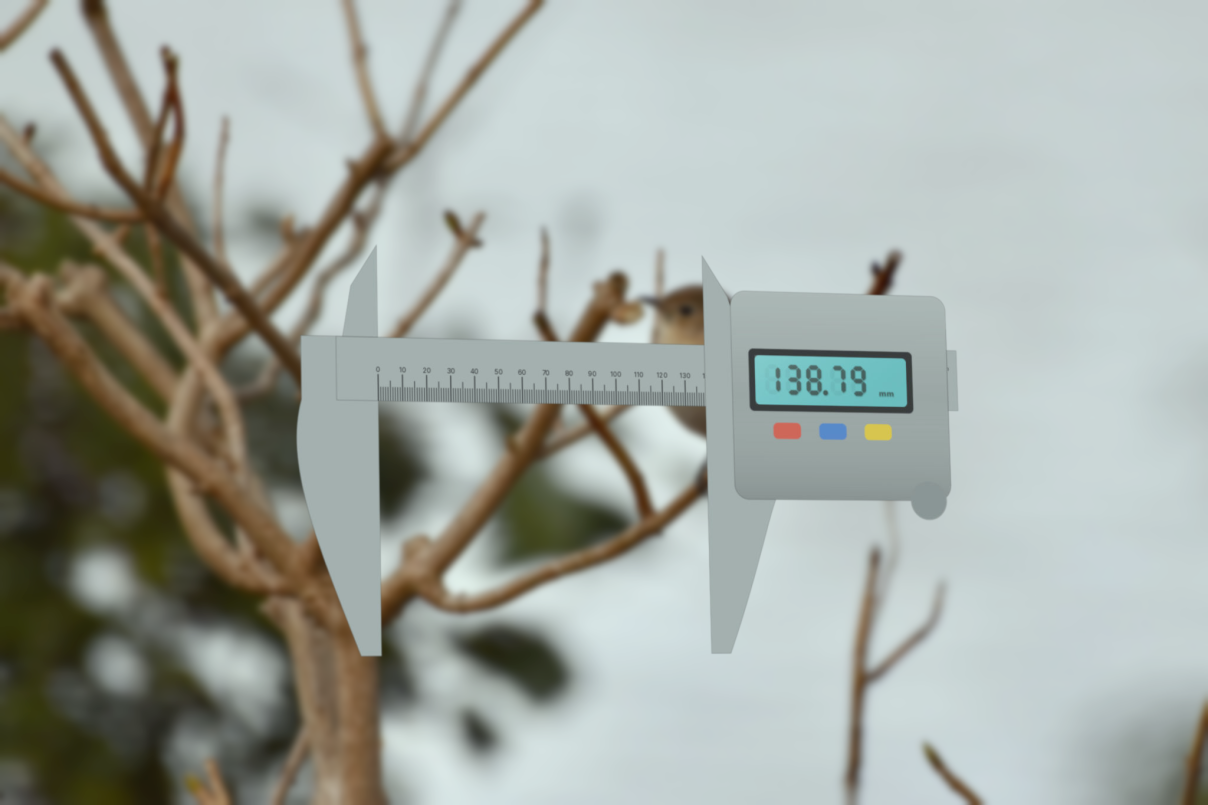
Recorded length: 138.79
